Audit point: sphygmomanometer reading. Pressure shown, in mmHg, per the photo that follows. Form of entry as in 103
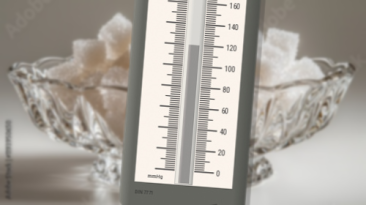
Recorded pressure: 120
